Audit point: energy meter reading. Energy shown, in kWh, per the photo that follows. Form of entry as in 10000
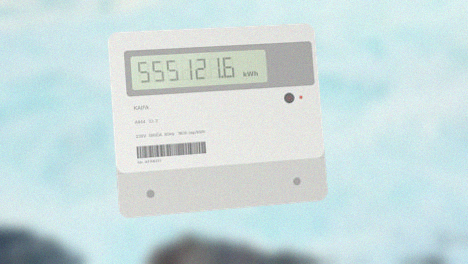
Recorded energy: 555121.6
